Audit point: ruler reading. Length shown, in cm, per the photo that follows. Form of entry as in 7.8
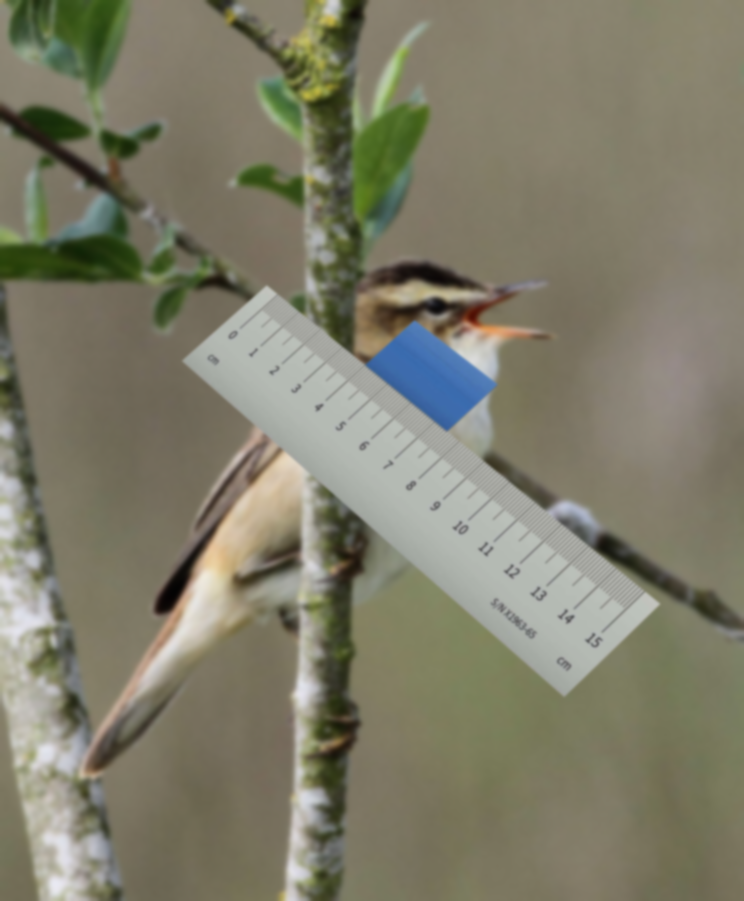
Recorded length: 3.5
